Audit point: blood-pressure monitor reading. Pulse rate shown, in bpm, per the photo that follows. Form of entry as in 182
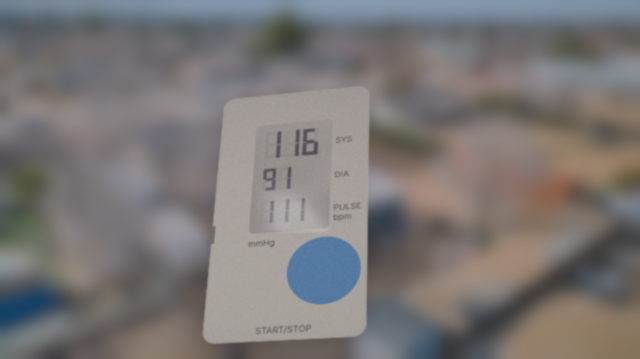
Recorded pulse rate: 111
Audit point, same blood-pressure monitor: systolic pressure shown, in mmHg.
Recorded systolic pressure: 116
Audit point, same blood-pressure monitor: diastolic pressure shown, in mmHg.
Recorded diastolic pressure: 91
